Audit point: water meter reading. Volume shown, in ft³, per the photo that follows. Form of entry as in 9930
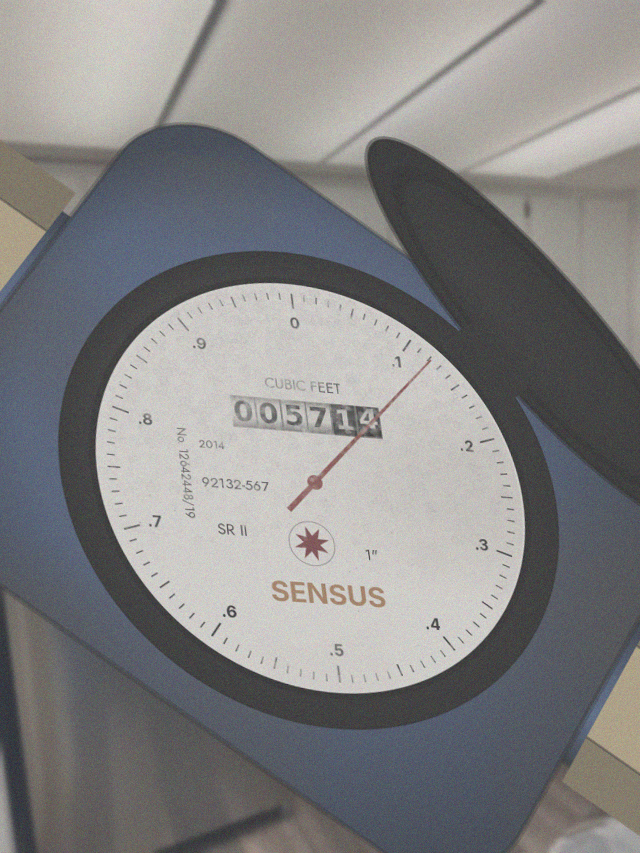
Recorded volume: 5714.12
